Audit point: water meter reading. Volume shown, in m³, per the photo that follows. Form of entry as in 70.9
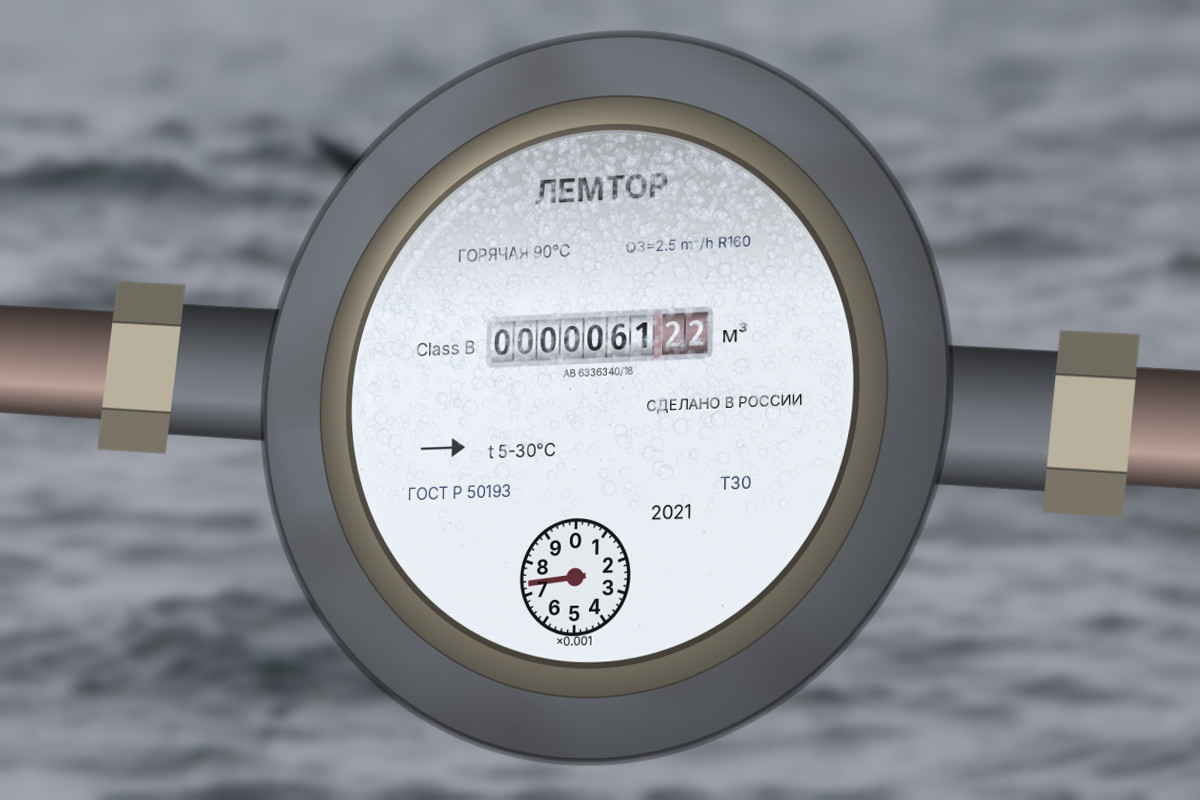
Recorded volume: 61.227
